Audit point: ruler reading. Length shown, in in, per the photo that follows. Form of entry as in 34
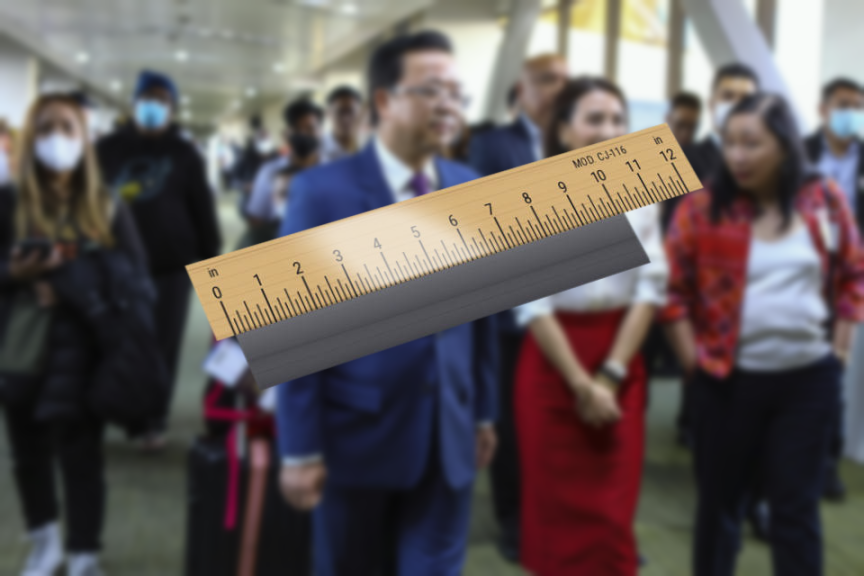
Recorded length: 10.125
